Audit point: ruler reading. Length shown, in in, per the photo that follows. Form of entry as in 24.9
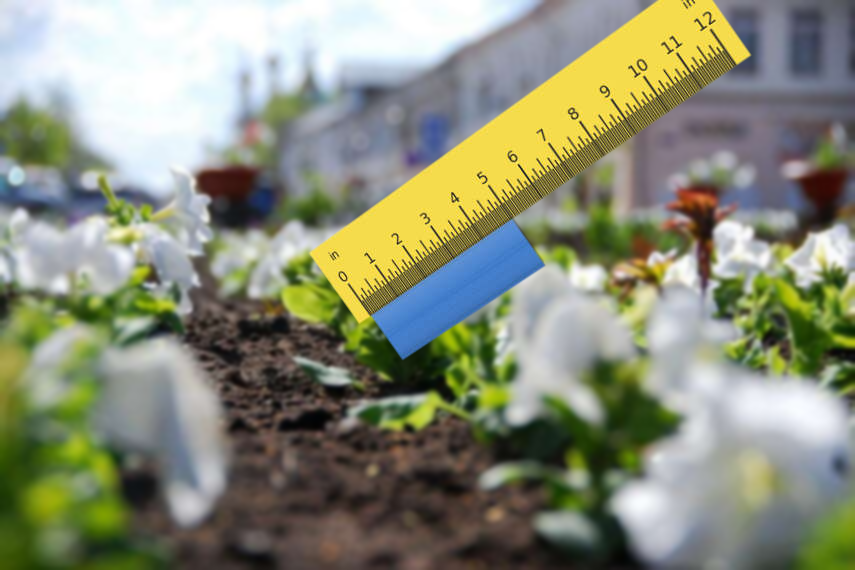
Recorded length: 5
